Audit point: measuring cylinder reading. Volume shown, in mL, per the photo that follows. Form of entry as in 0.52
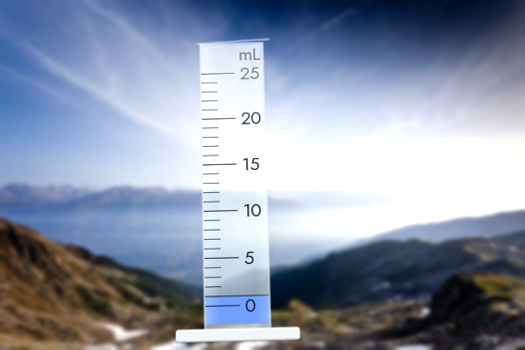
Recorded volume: 1
